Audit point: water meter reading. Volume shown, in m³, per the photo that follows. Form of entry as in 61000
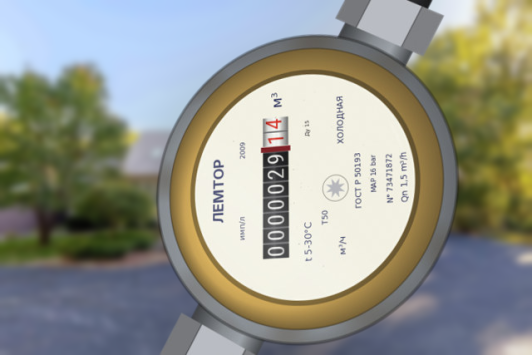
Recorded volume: 29.14
